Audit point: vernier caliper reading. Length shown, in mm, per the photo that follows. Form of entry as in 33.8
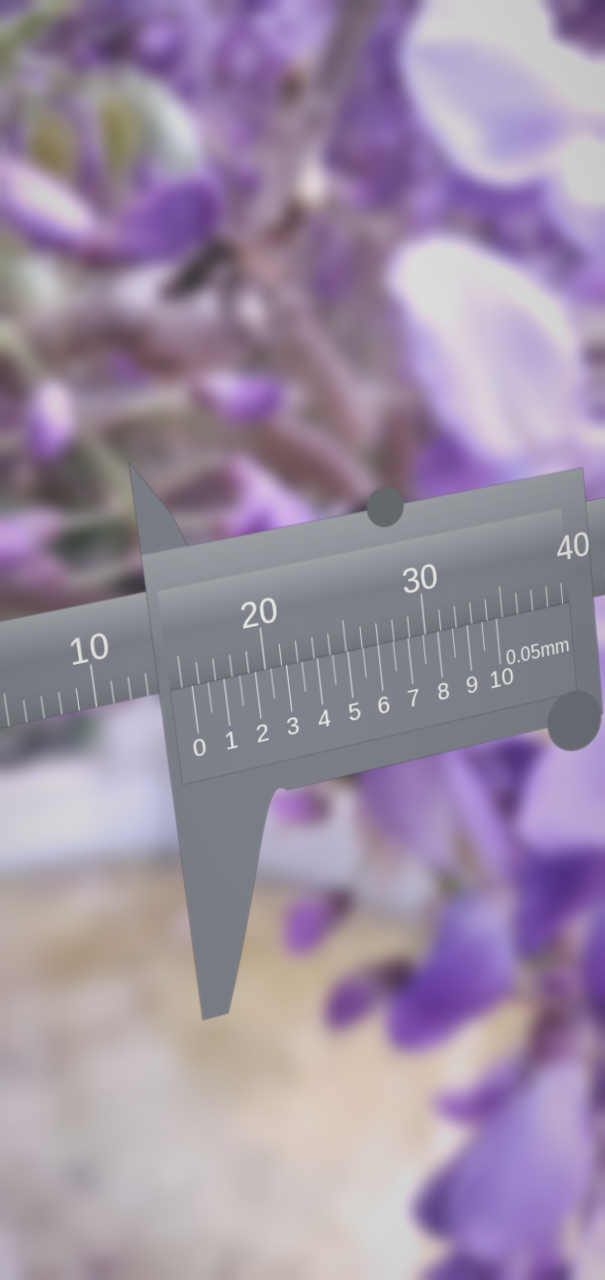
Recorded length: 15.6
